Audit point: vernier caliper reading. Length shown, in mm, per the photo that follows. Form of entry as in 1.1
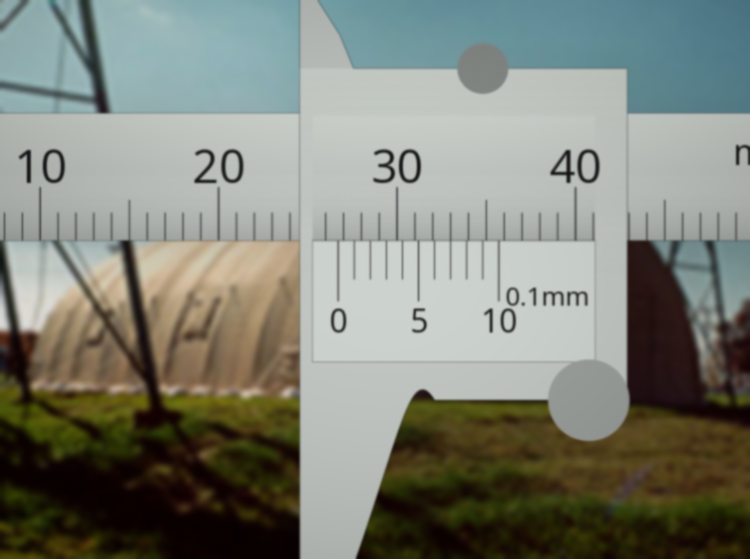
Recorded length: 26.7
